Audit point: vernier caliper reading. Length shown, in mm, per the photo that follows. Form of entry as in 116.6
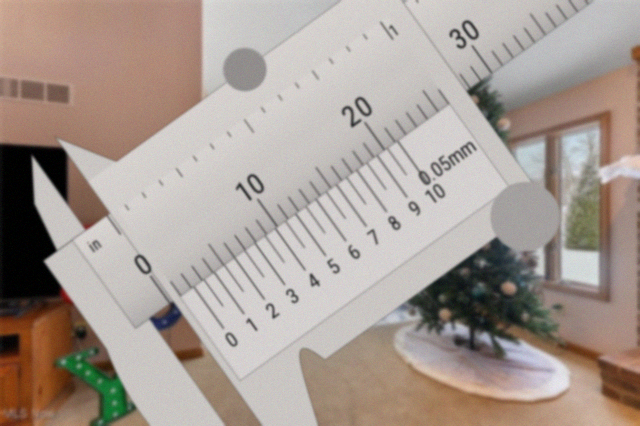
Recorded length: 2.2
